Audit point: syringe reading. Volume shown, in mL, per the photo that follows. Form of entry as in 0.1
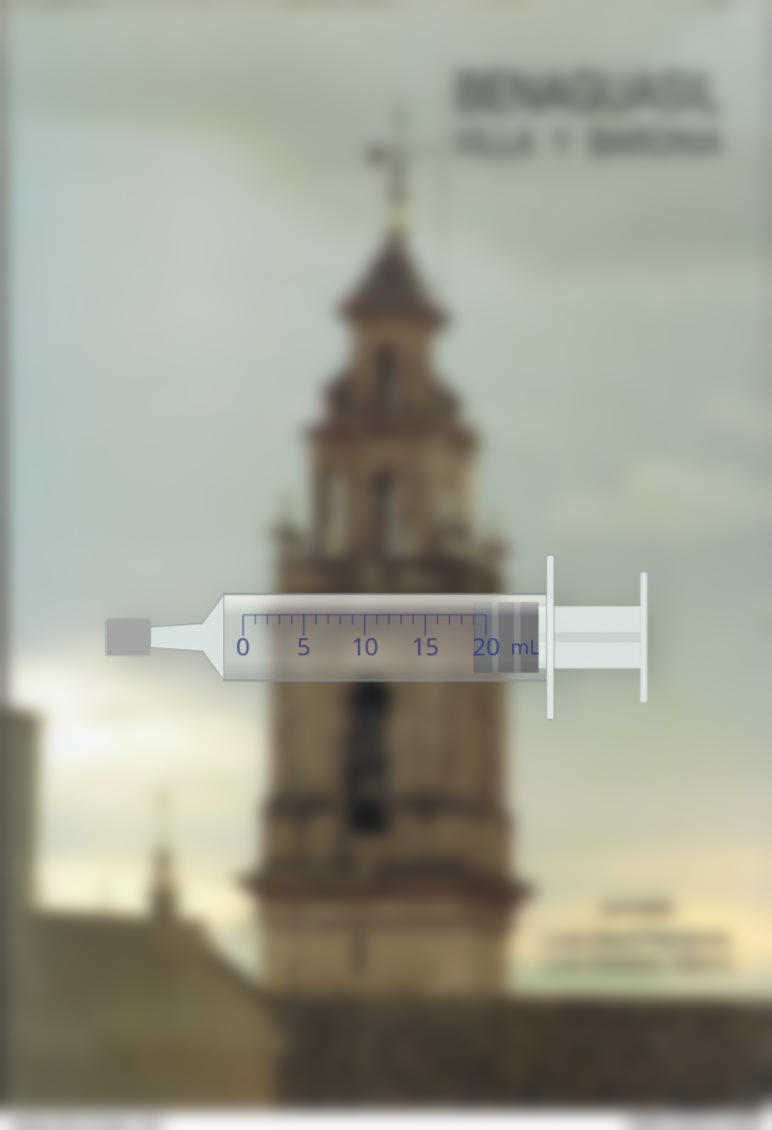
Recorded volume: 19
